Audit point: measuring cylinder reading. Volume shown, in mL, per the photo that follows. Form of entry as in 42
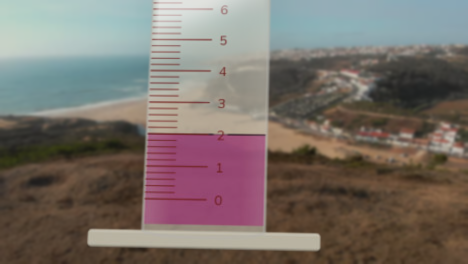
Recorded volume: 2
